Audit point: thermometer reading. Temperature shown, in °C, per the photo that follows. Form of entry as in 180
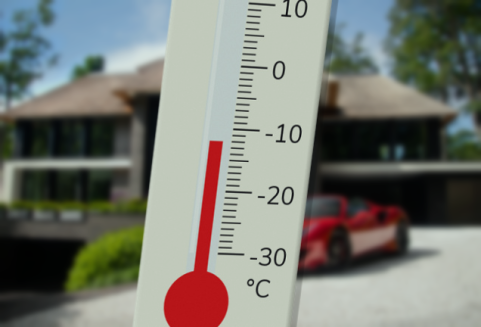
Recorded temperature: -12
